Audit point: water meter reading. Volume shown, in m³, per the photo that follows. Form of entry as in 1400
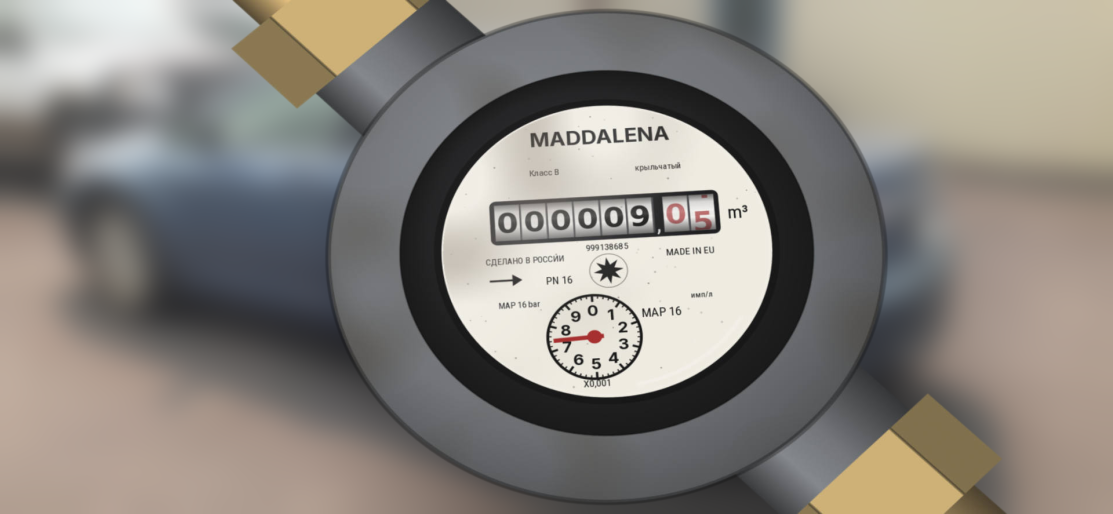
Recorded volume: 9.047
